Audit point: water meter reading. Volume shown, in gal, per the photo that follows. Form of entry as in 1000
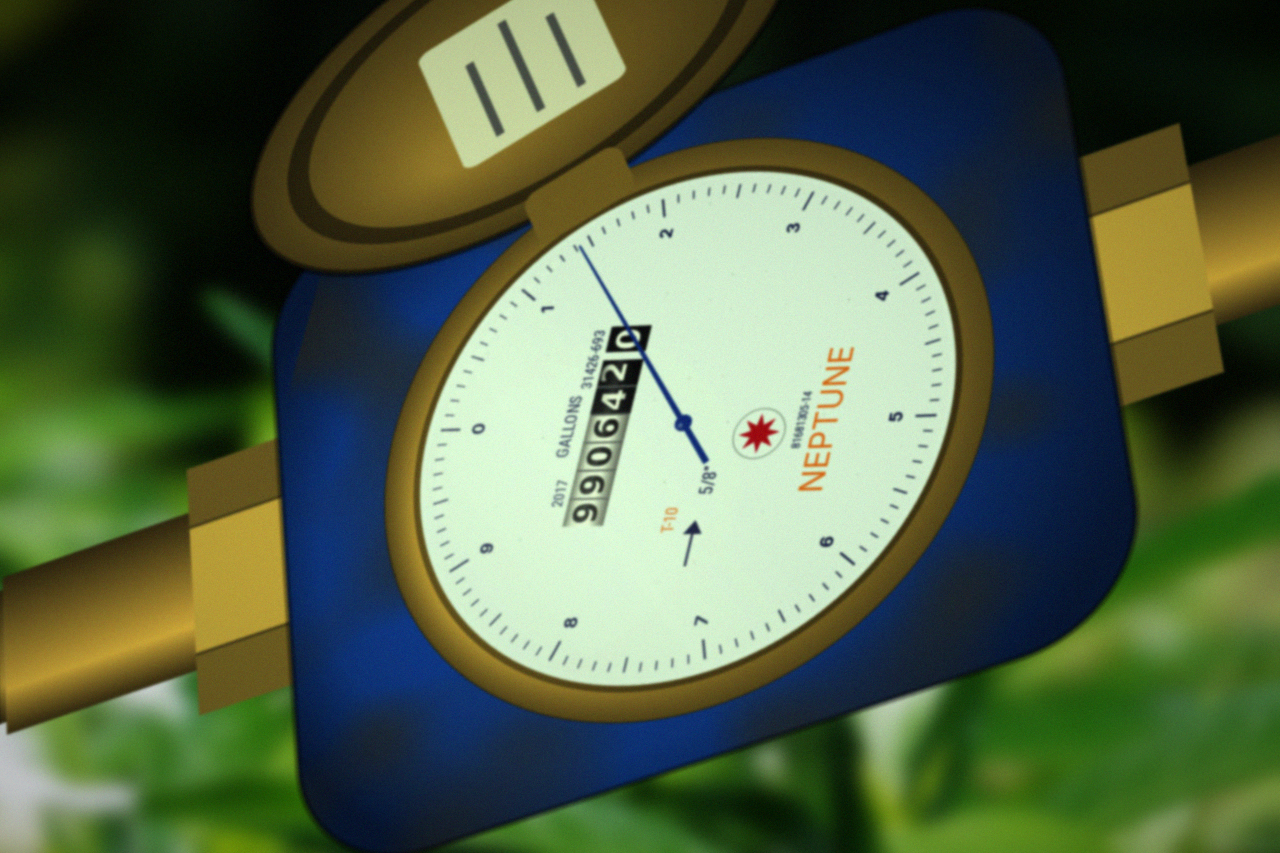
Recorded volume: 9906421.4
